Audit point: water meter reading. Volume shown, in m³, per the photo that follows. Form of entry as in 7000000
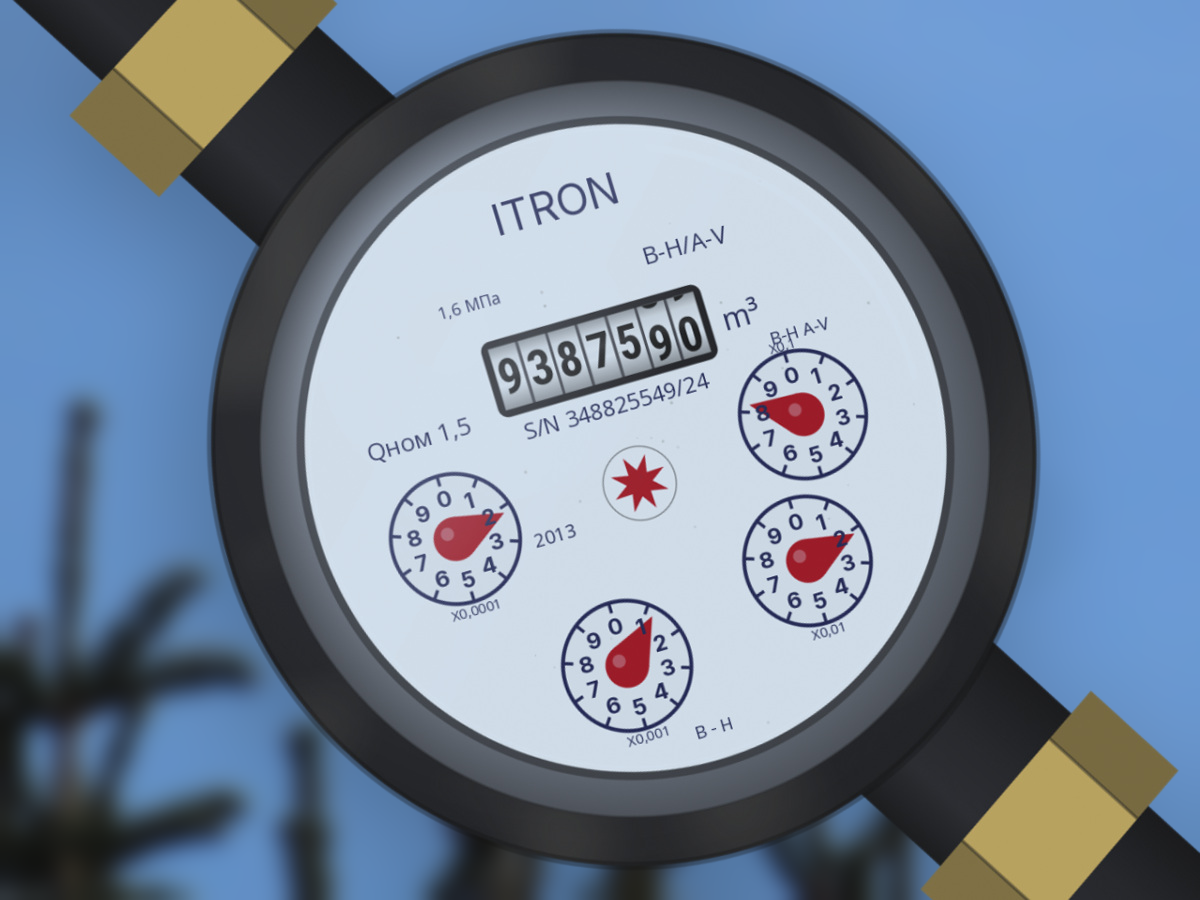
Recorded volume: 9387589.8212
